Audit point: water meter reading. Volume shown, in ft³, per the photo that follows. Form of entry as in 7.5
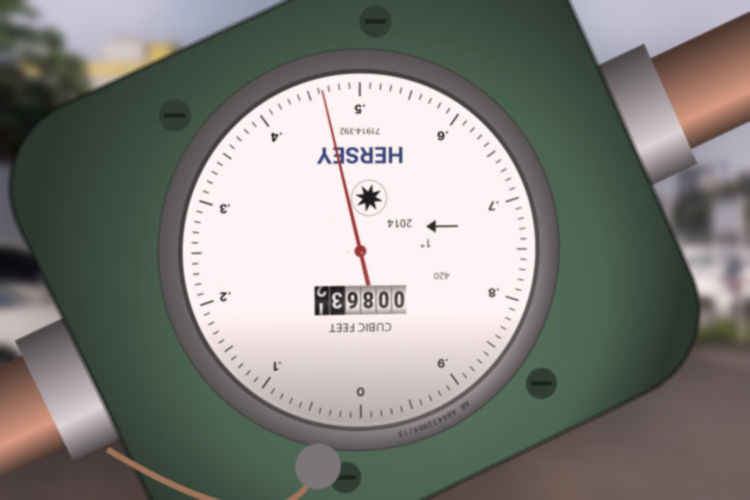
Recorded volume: 8631.46
